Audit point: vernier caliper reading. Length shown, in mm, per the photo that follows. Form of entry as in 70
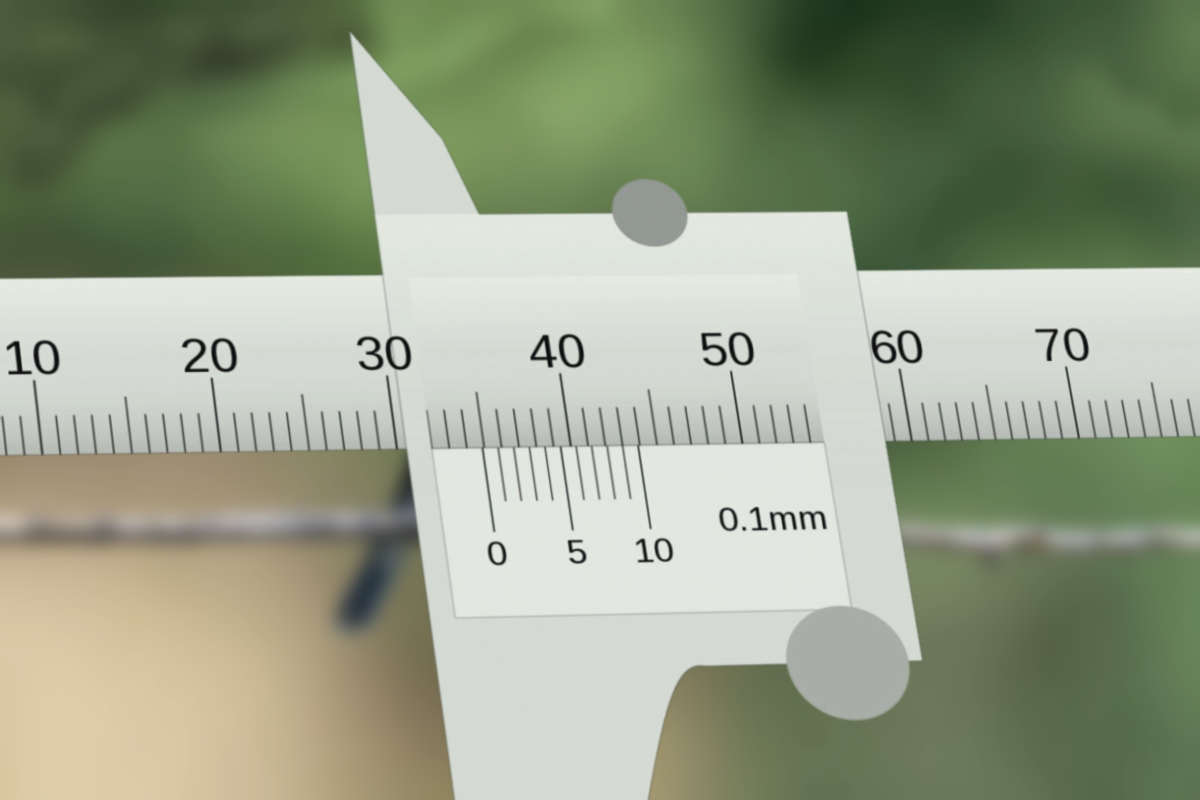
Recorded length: 34.9
